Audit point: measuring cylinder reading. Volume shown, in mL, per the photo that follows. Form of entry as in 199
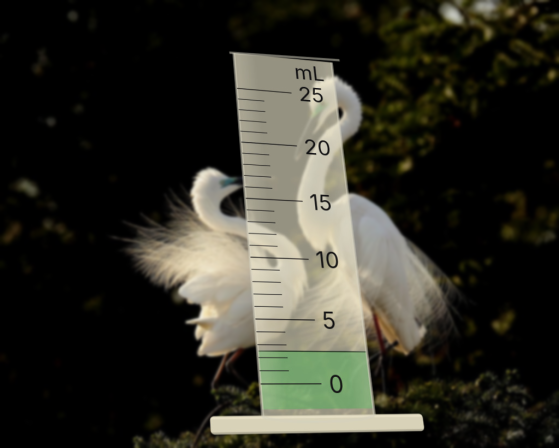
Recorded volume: 2.5
